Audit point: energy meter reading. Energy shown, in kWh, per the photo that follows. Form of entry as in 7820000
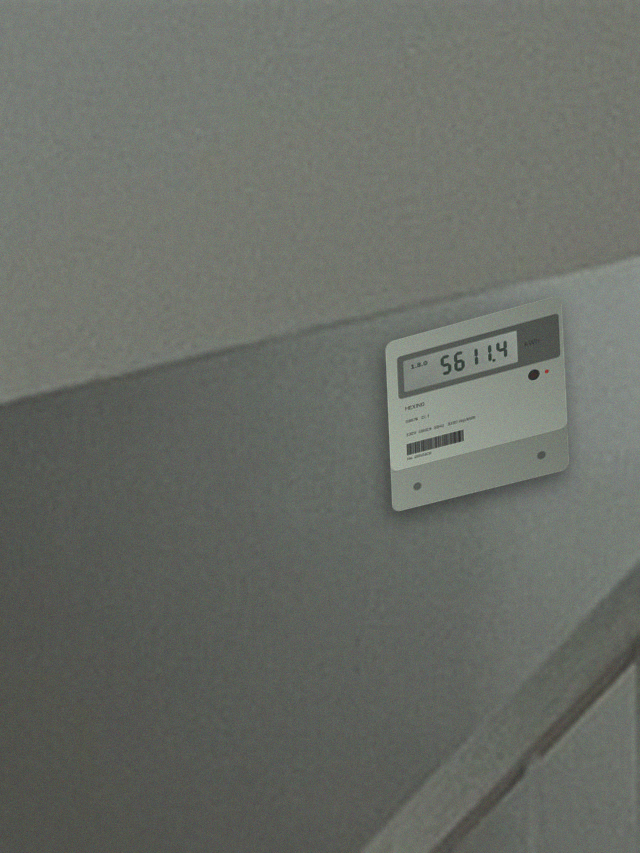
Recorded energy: 5611.4
